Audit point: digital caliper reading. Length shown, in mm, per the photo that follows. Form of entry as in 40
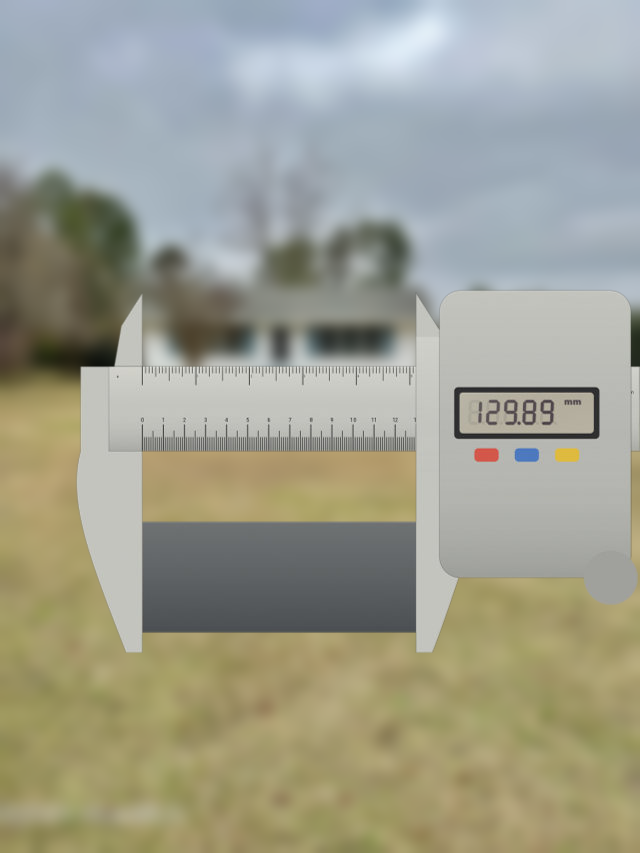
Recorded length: 129.89
